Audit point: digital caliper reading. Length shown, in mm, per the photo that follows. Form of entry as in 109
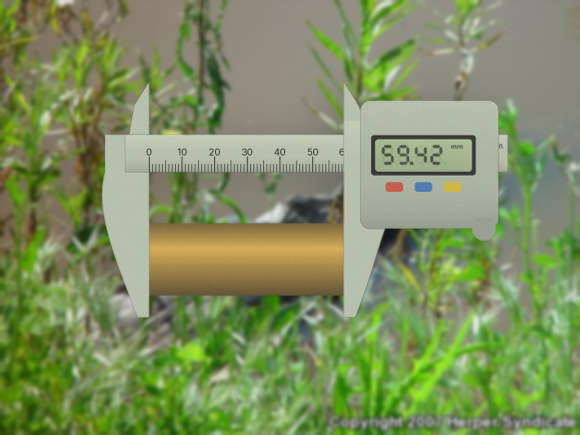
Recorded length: 59.42
